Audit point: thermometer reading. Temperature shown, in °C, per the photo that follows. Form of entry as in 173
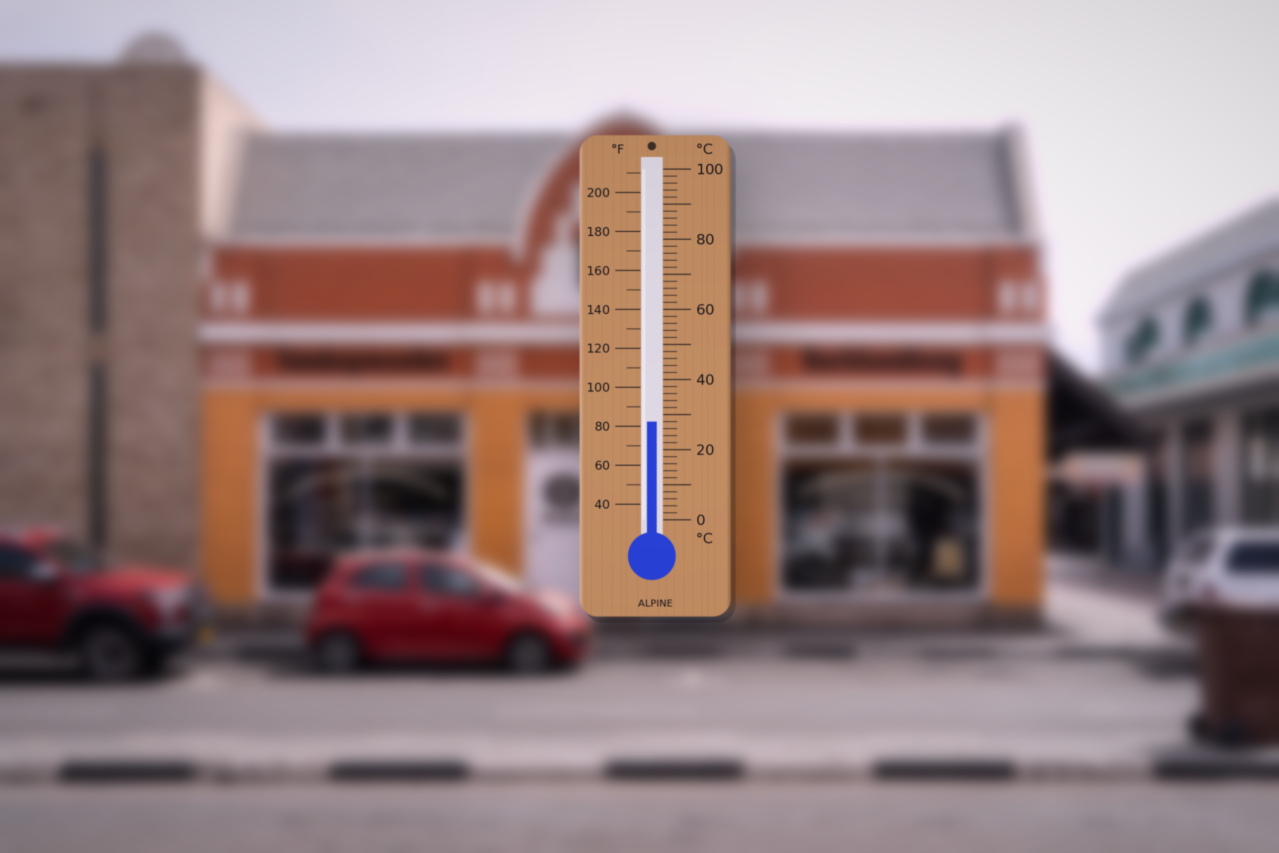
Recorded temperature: 28
